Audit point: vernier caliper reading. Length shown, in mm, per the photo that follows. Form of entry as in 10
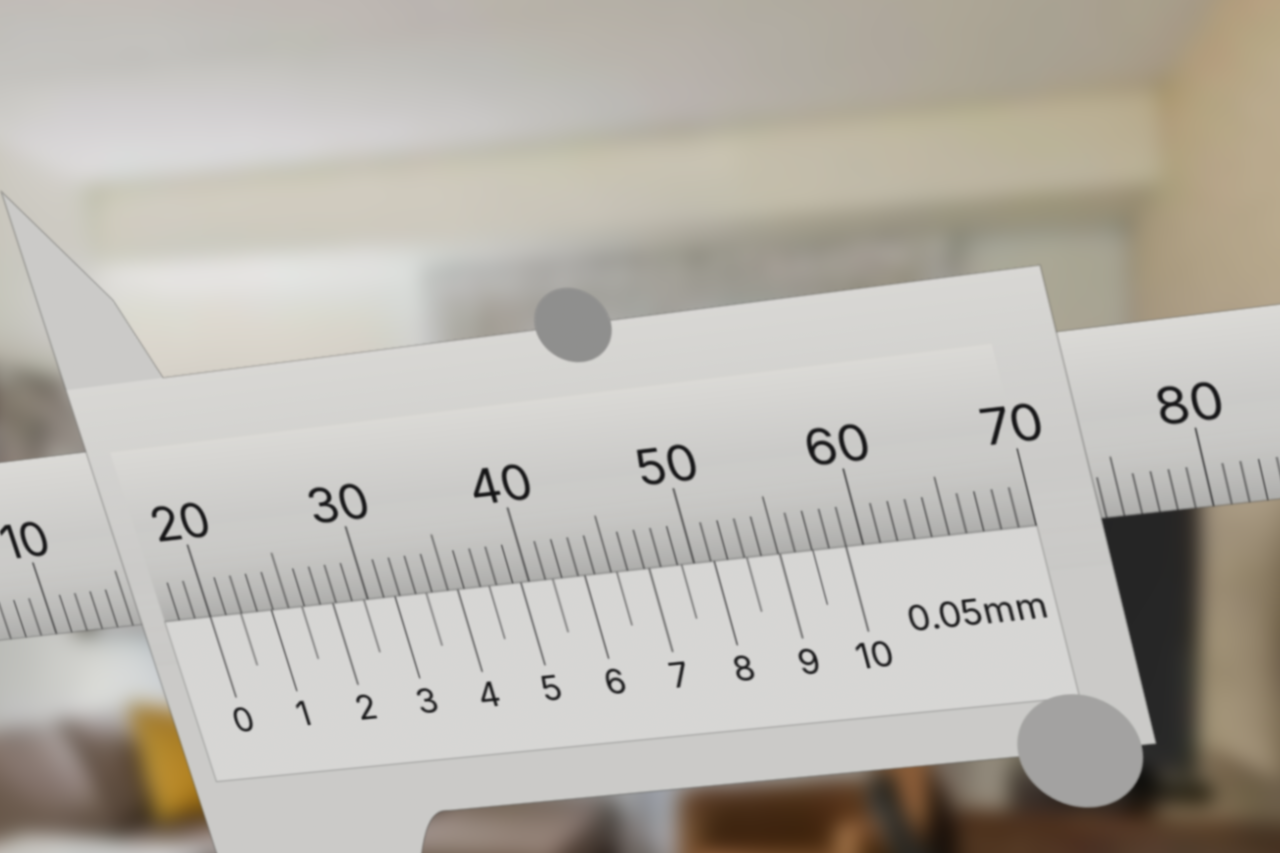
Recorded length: 20.0
